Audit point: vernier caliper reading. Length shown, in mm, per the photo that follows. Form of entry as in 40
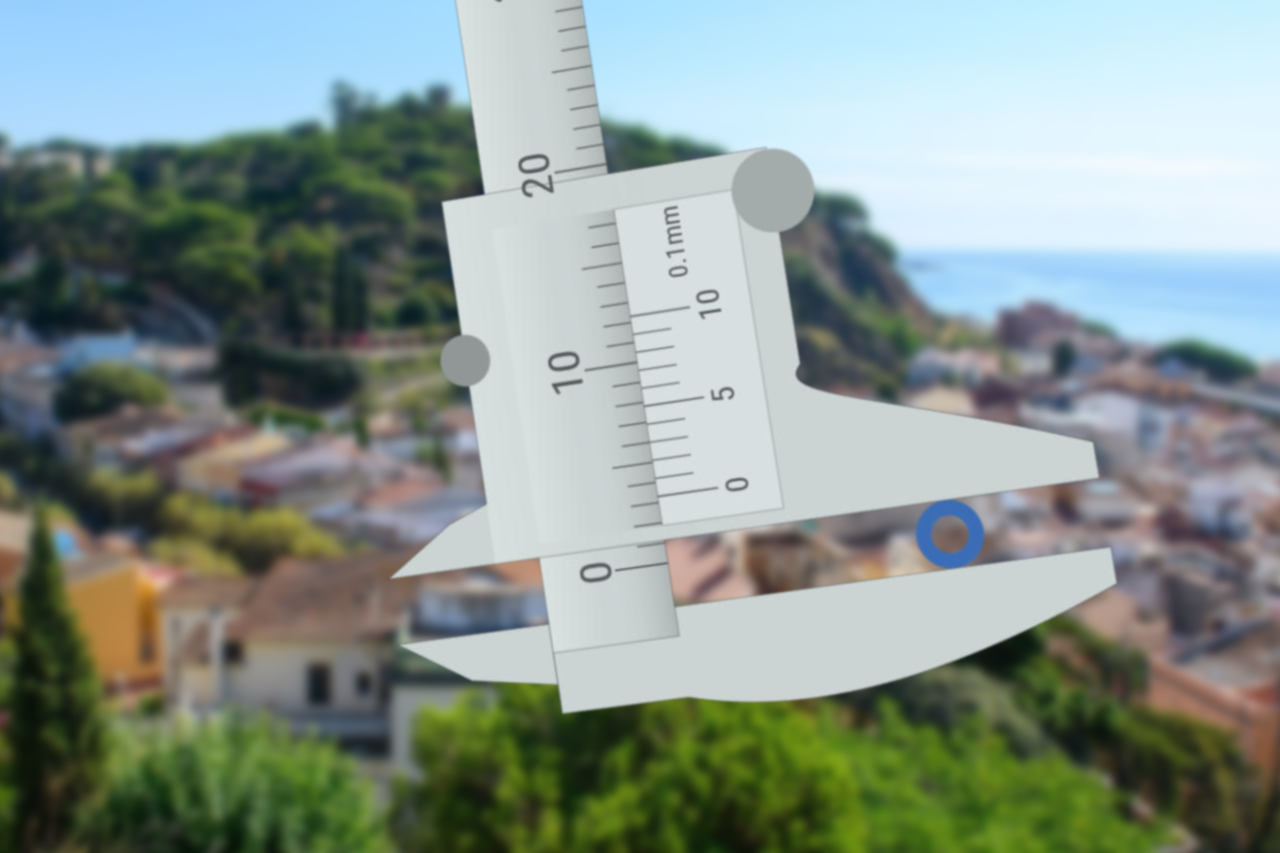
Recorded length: 3.3
